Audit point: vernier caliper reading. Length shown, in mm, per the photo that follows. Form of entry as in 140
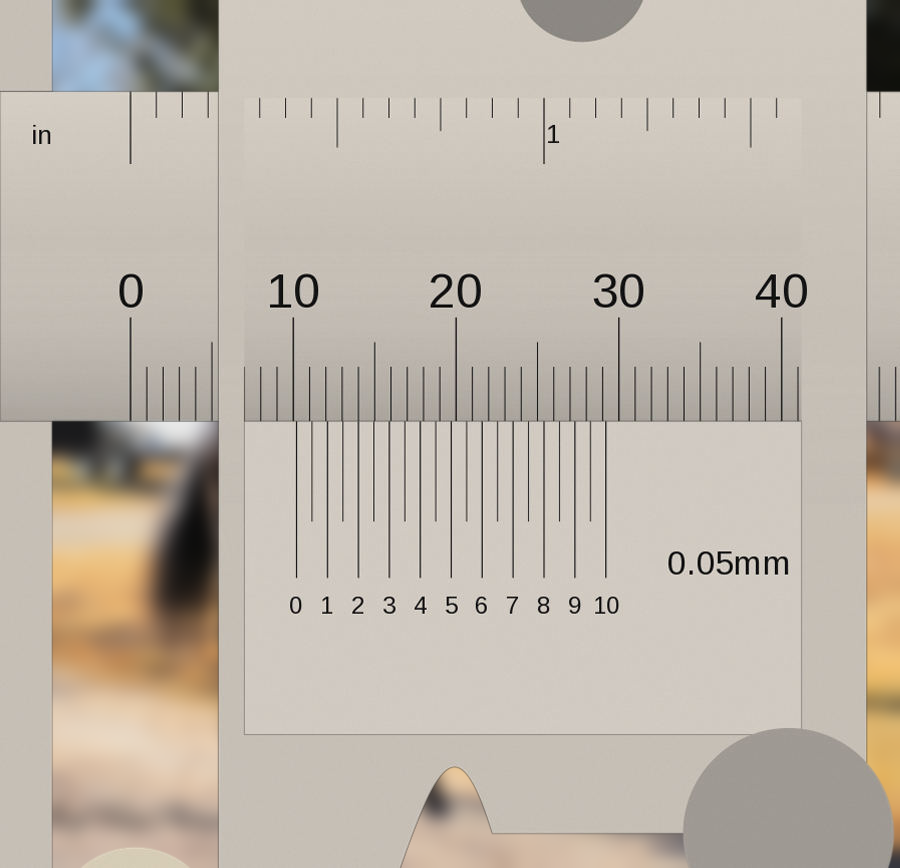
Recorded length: 10.2
